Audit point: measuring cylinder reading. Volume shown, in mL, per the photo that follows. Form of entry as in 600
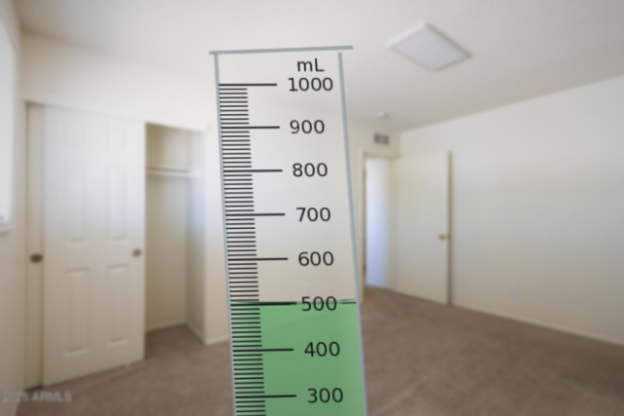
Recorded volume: 500
